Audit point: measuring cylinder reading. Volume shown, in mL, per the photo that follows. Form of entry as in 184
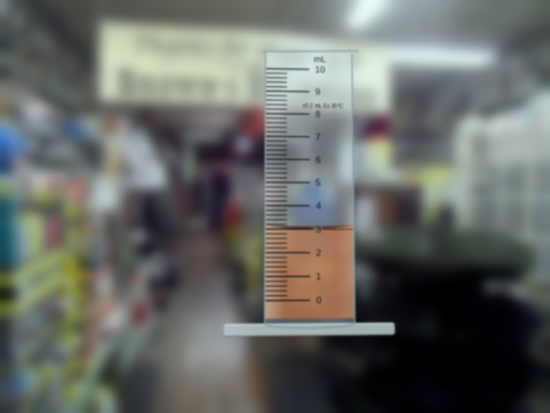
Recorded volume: 3
